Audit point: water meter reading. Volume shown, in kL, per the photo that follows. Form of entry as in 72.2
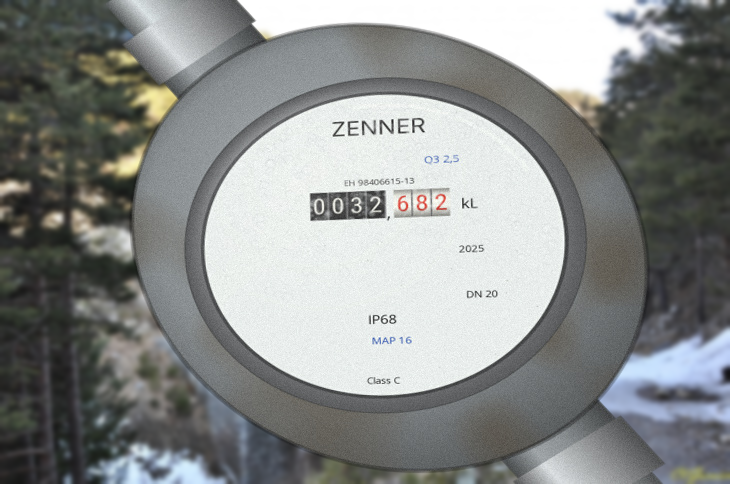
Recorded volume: 32.682
